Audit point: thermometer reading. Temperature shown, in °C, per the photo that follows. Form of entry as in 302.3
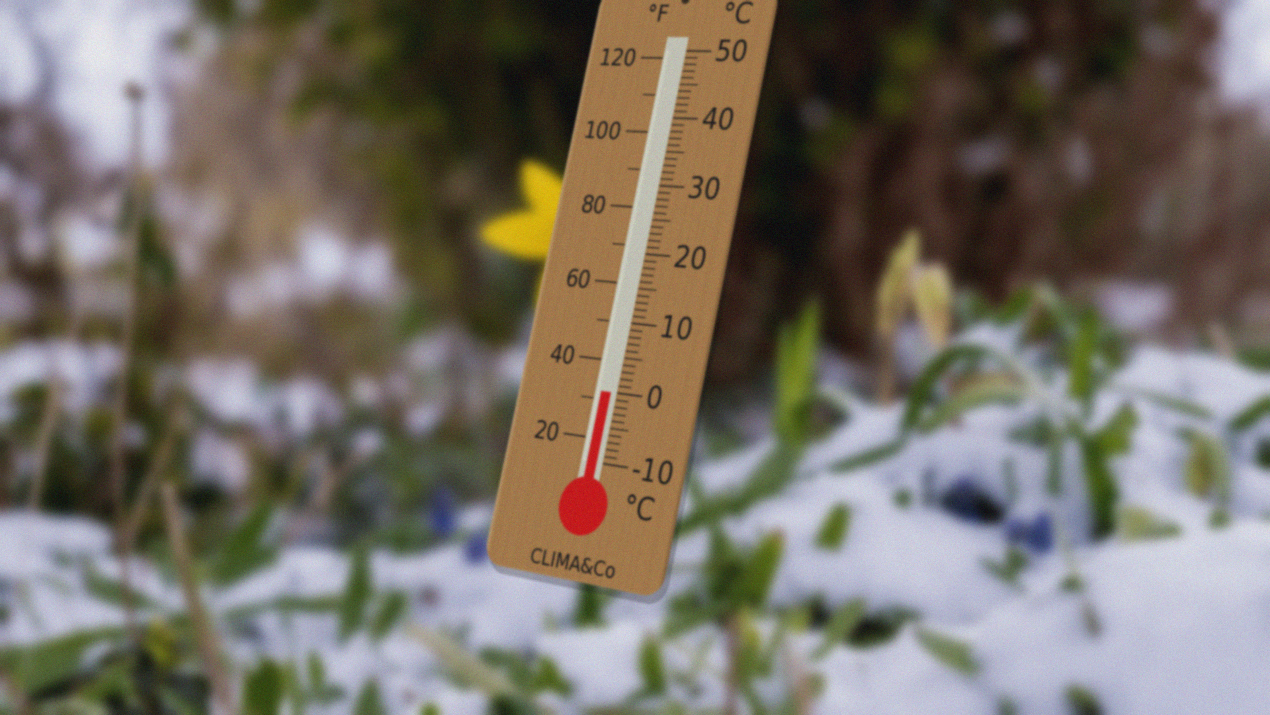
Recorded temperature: 0
